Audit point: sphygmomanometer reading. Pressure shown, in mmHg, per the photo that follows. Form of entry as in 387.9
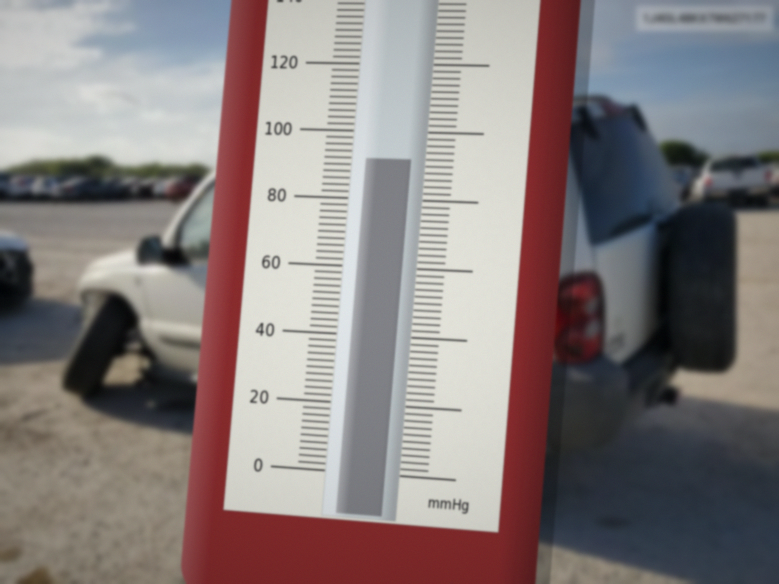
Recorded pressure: 92
